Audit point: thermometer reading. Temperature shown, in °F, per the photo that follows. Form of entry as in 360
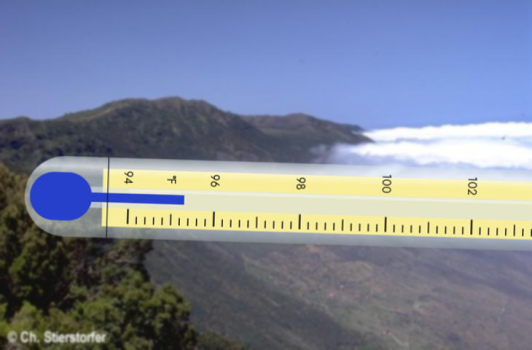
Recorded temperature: 95.3
